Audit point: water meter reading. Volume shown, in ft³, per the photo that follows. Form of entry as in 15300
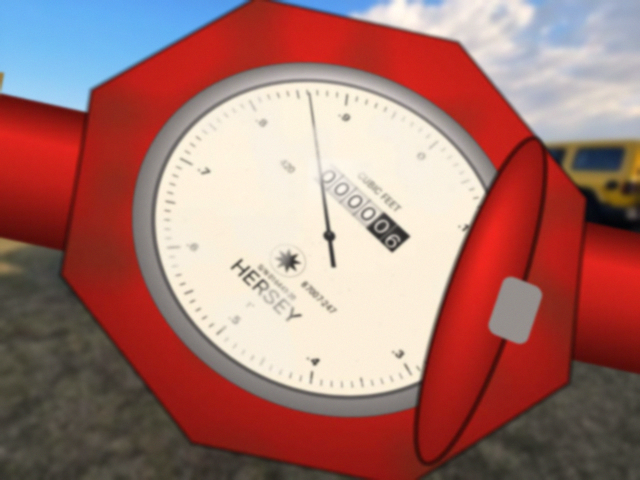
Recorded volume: 5.86
